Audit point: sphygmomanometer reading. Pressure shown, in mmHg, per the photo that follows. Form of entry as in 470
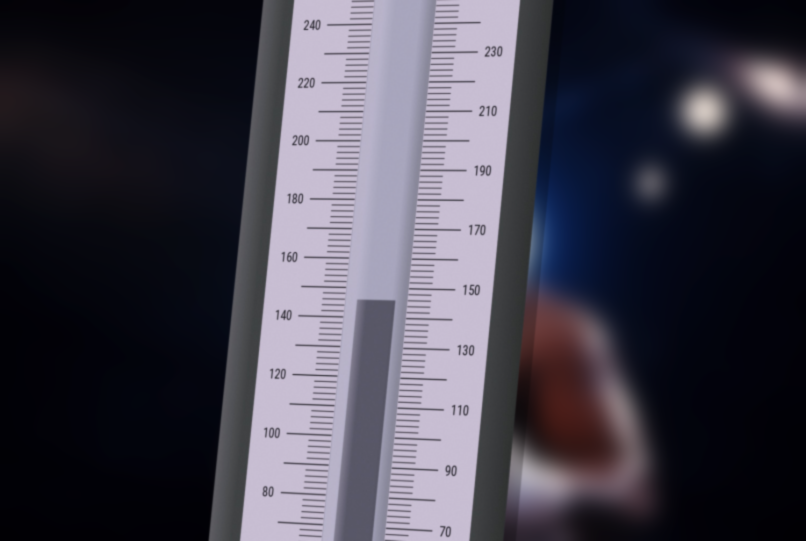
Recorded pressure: 146
